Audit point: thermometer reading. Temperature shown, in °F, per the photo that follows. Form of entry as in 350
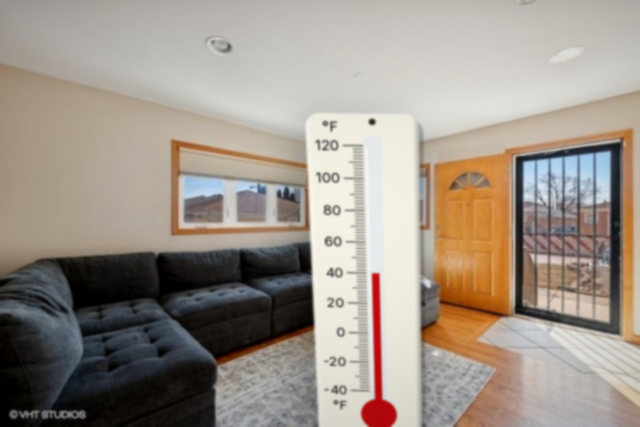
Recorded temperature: 40
